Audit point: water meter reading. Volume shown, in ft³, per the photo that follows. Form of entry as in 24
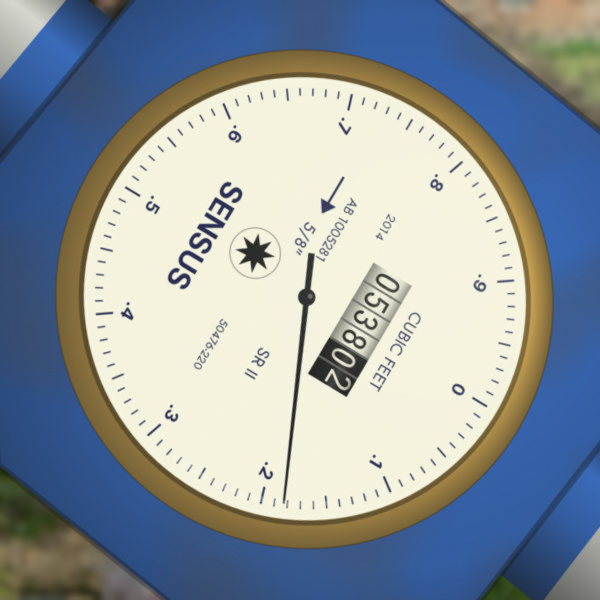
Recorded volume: 53802.18
